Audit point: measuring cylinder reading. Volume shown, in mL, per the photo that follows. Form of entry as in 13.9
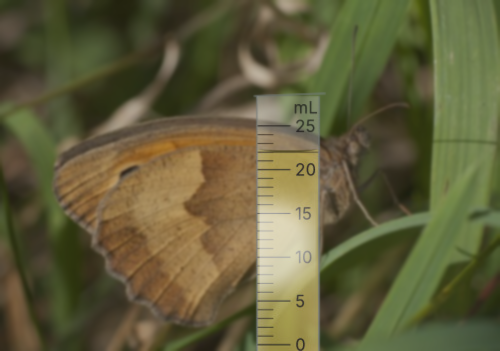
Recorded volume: 22
